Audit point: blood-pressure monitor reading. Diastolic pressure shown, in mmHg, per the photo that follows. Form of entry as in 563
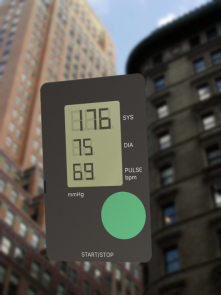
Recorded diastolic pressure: 75
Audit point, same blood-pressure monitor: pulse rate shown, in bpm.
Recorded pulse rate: 69
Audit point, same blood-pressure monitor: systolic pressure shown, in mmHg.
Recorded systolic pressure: 176
